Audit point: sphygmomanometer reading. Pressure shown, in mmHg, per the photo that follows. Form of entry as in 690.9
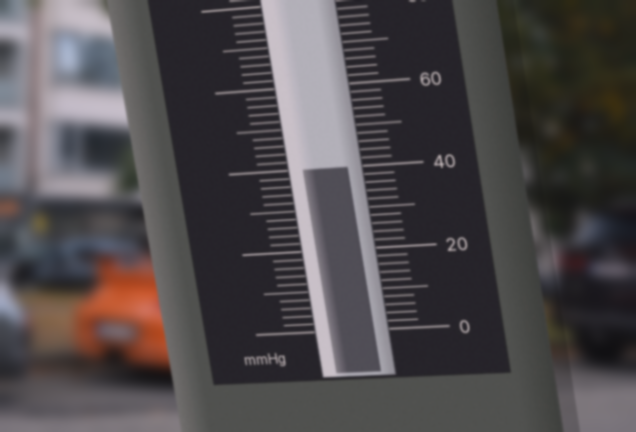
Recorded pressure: 40
